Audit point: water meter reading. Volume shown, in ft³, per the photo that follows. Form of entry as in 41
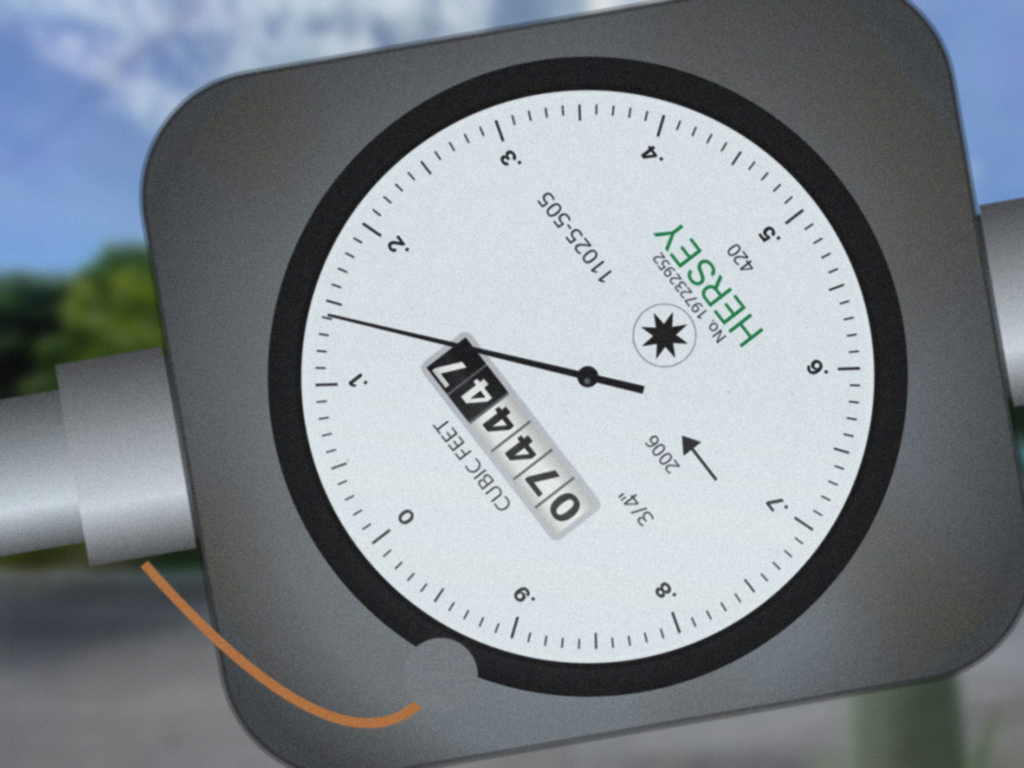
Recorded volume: 74447.14
